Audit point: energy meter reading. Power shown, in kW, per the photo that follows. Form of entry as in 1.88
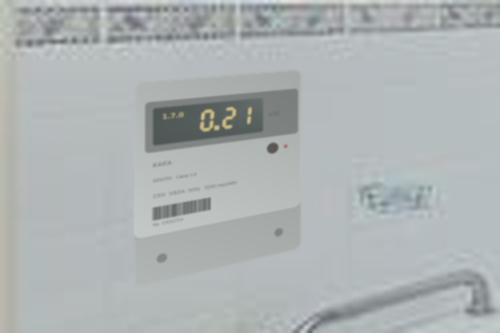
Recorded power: 0.21
